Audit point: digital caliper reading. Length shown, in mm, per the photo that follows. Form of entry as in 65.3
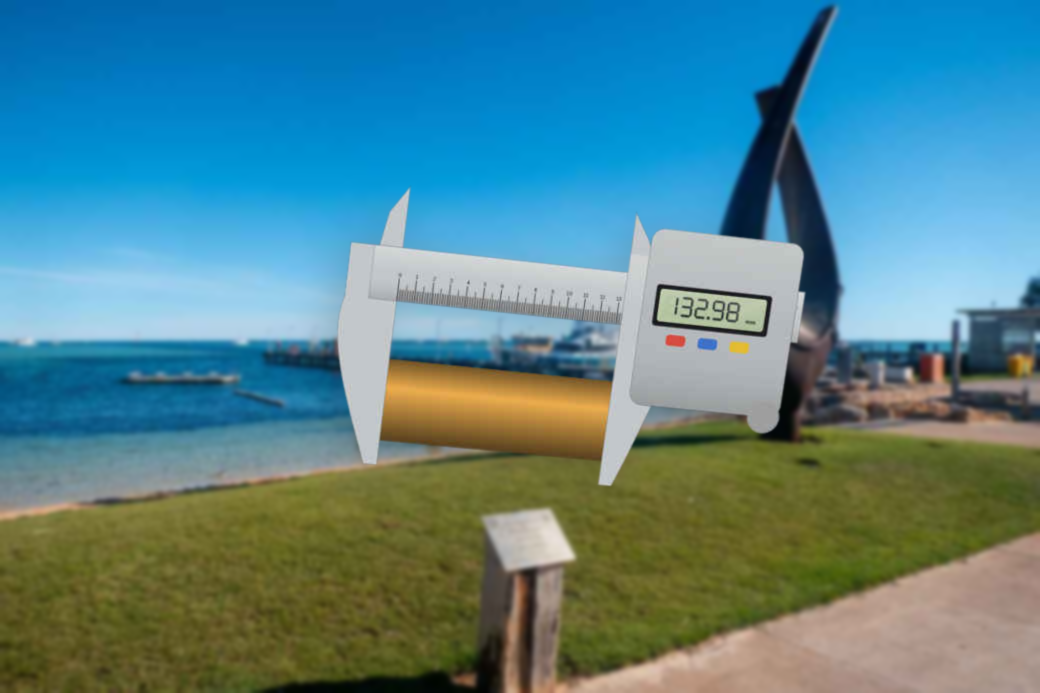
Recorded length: 132.98
